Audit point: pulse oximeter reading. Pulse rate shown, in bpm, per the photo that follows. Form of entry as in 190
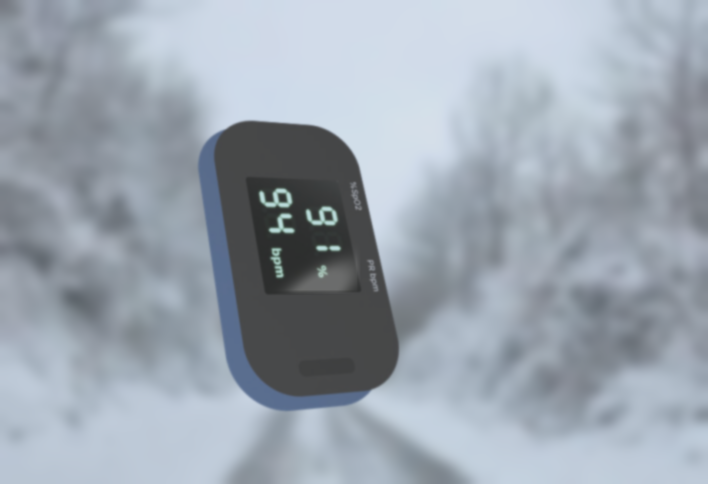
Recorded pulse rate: 94
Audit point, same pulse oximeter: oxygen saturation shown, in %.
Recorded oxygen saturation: 91
